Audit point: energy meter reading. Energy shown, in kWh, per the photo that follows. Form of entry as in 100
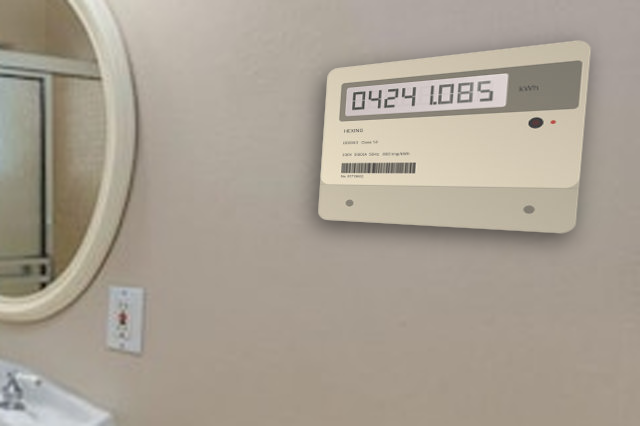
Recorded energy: 4241.085
